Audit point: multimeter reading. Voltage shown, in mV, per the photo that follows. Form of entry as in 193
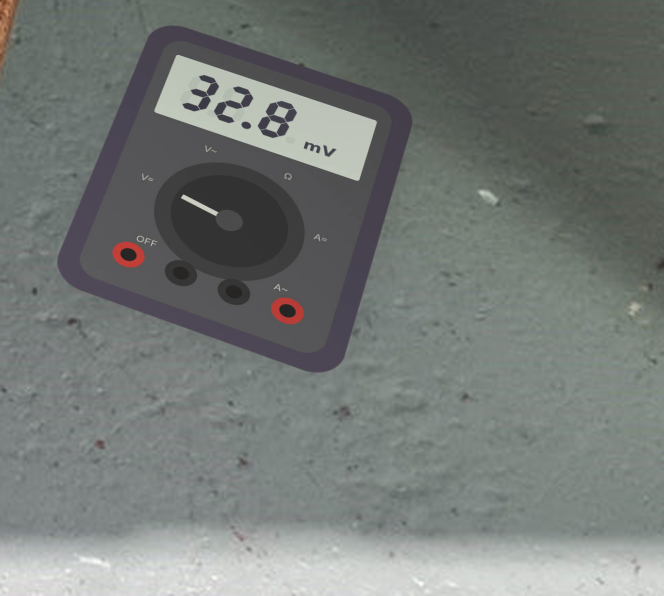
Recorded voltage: 32.8
